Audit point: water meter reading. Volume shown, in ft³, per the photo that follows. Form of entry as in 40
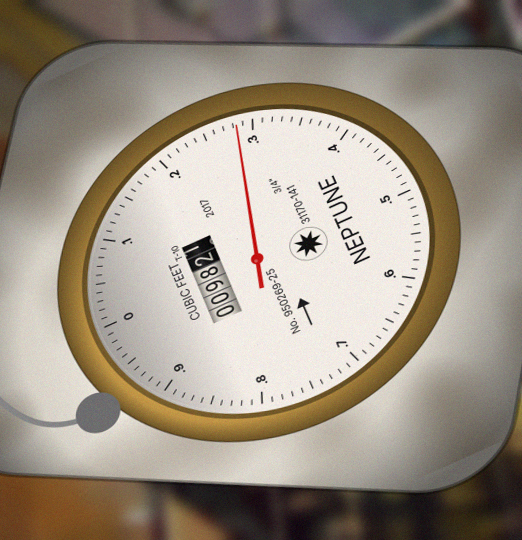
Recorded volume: 9821.28
